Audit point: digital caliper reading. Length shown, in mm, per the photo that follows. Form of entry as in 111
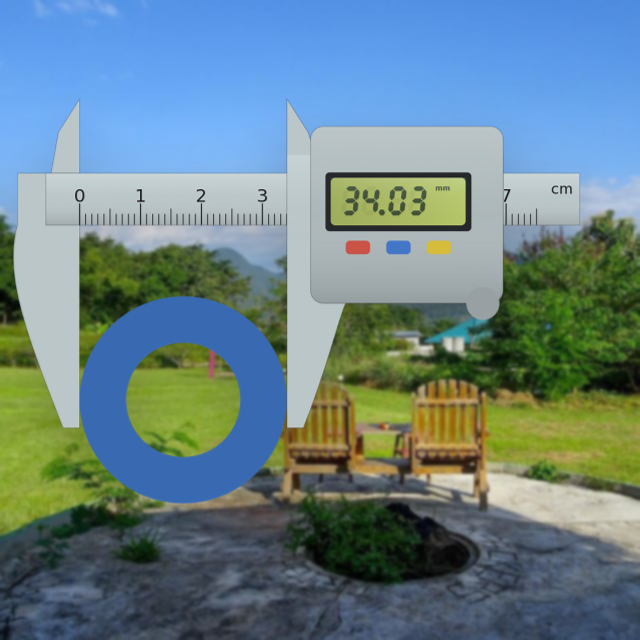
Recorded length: 34.03
